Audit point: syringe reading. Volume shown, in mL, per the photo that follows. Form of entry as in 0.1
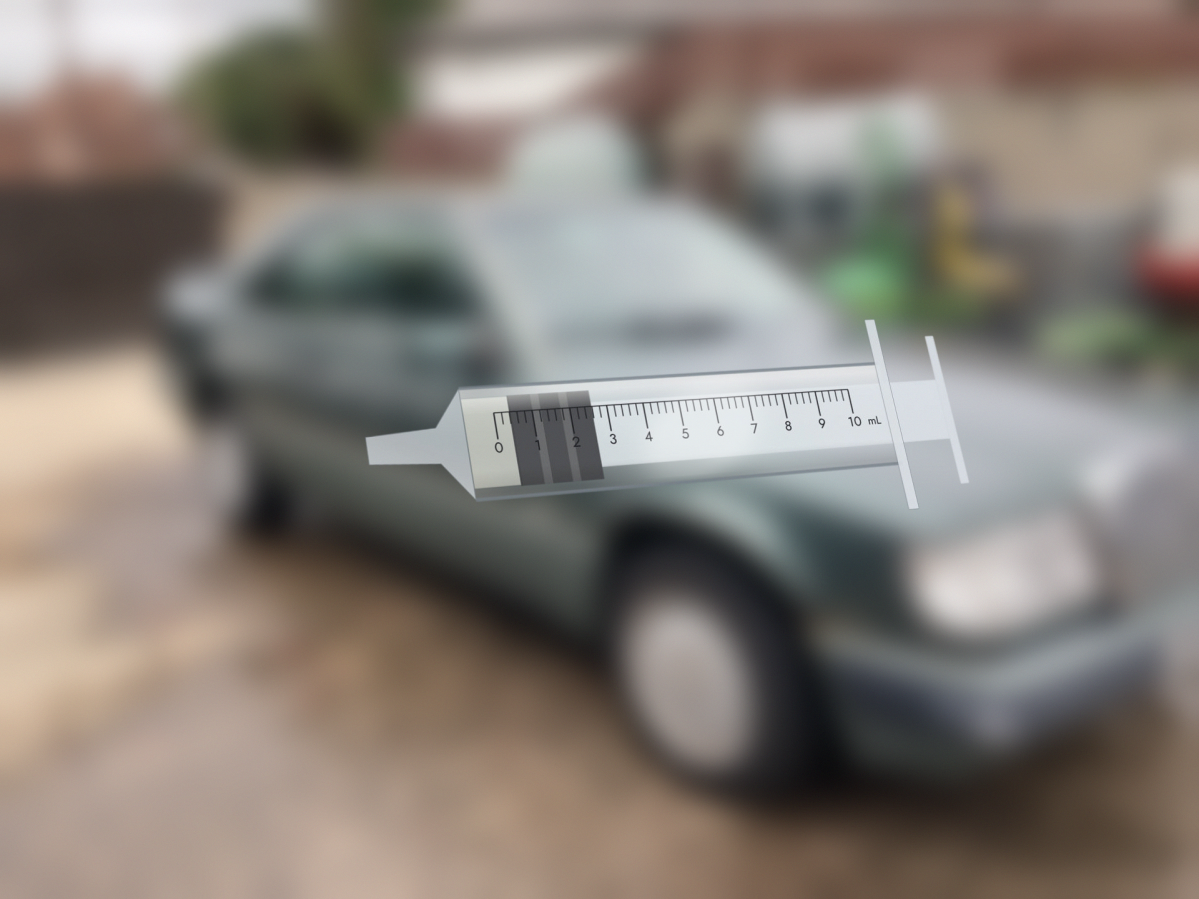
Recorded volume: 0.4
